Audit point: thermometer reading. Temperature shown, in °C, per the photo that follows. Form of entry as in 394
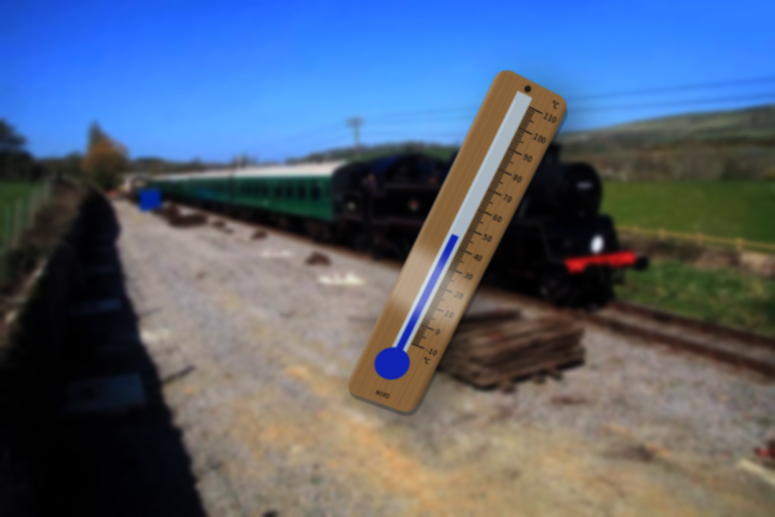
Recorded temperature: 45
